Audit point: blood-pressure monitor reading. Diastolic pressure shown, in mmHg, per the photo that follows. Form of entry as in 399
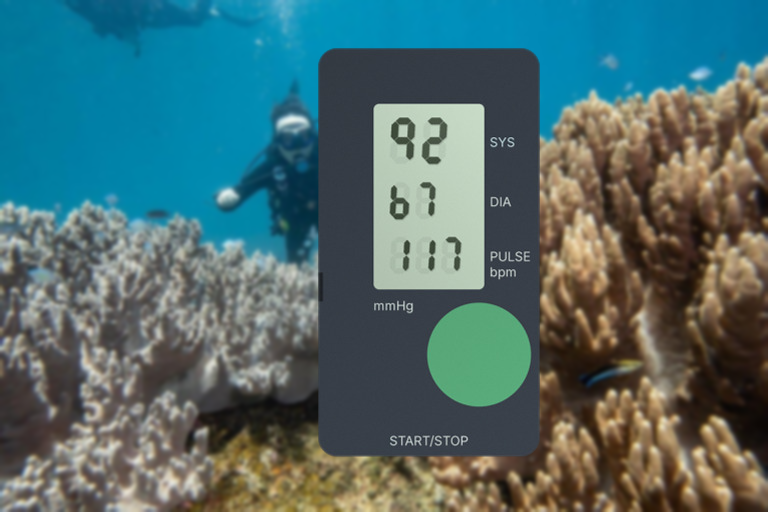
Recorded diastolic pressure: 67
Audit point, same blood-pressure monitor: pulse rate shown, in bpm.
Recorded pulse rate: 117
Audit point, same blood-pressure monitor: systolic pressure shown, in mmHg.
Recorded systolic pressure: 92
